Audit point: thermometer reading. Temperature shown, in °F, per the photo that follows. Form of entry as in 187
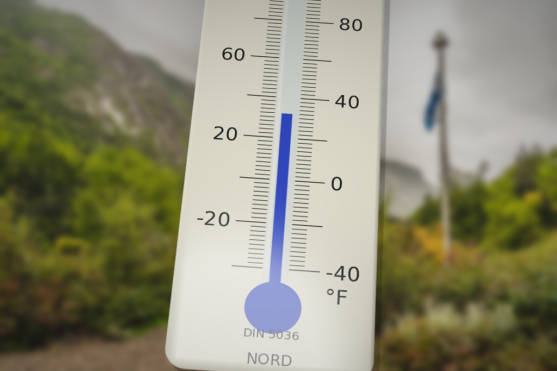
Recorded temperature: 32
